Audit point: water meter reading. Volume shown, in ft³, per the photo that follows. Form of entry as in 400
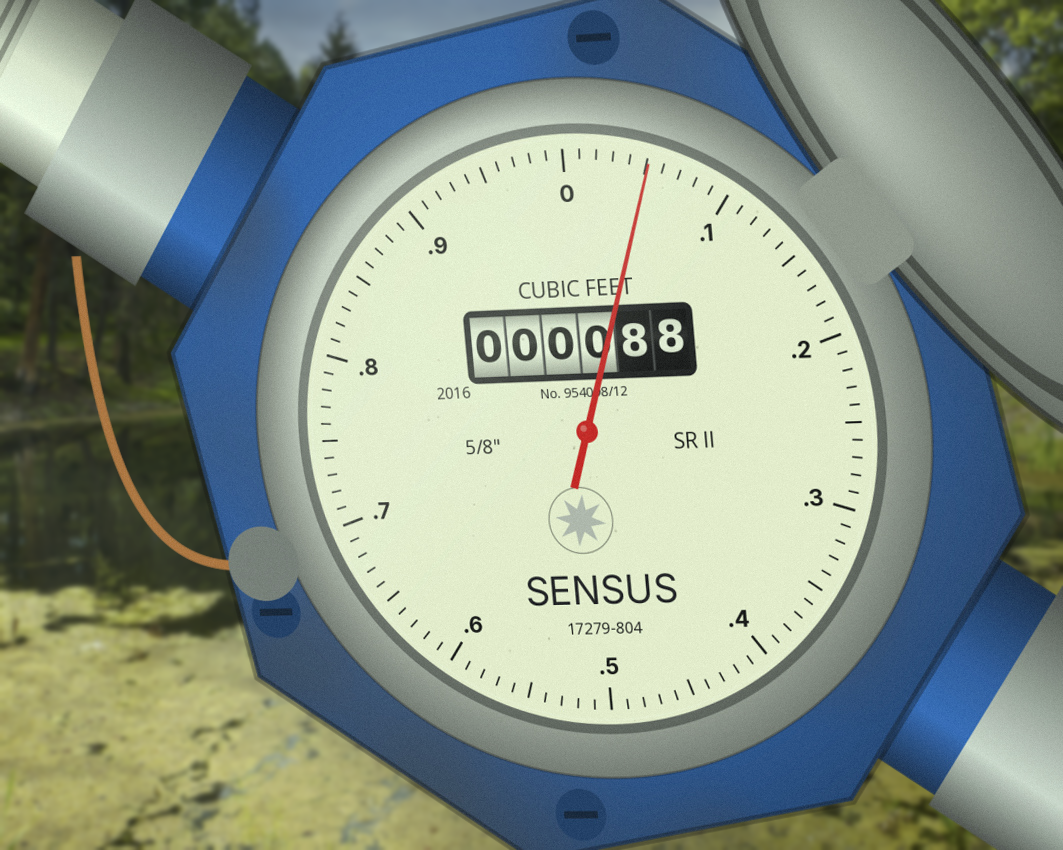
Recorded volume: 88.05
